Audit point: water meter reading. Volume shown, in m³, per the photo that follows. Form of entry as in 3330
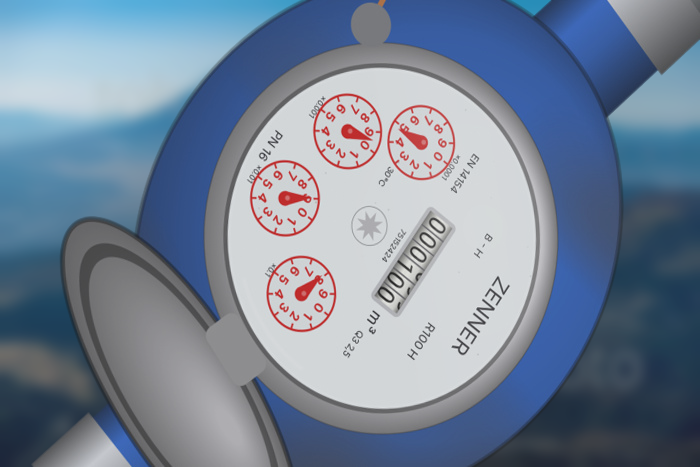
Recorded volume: 99.7894
